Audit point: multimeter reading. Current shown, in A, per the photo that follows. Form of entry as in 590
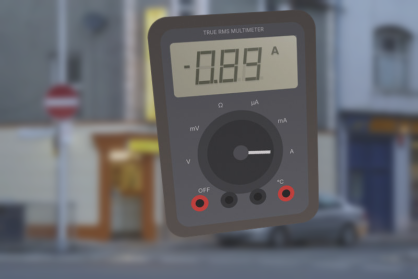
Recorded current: -0.89
